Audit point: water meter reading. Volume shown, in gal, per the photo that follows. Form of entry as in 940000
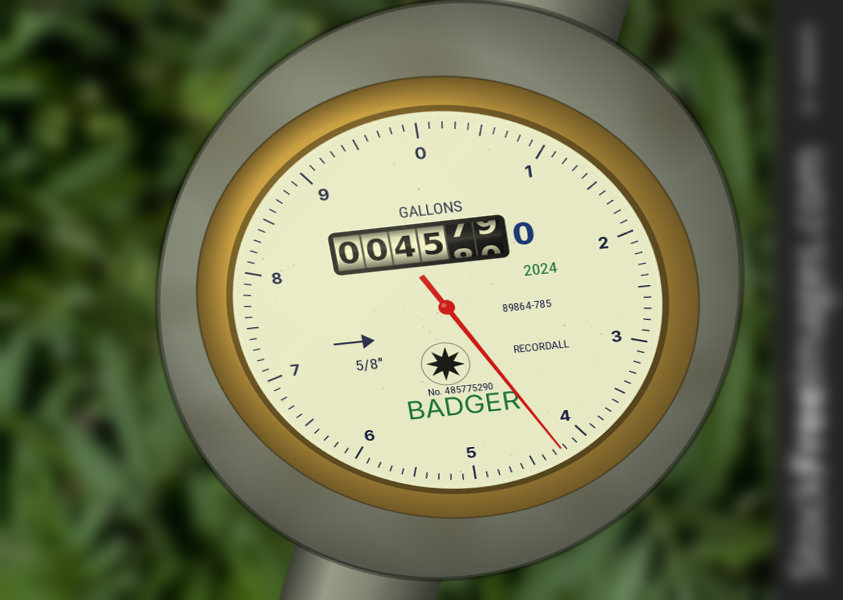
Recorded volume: 45794.2
